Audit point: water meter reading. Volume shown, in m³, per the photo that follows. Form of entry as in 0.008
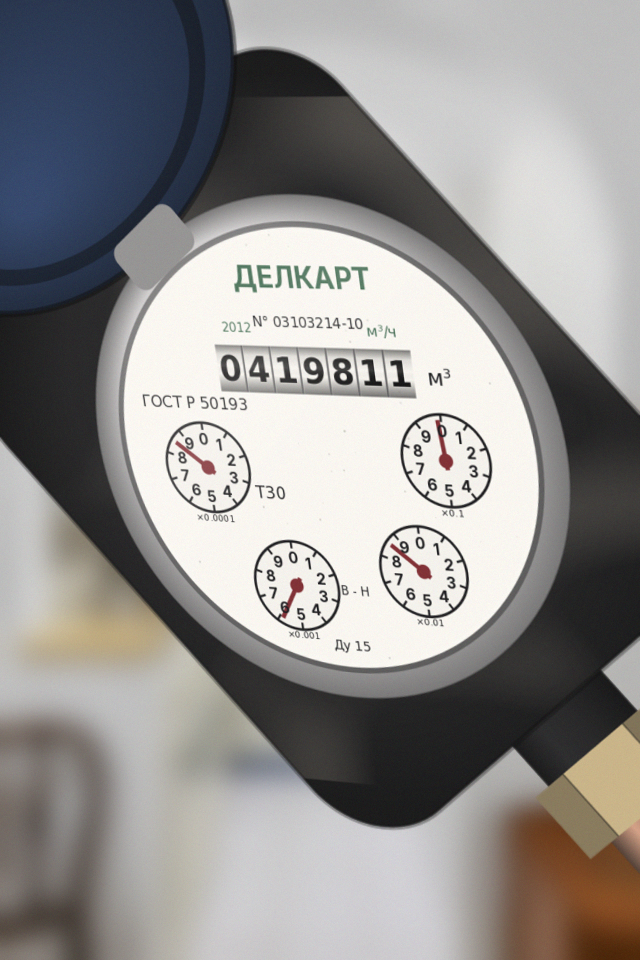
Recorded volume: 419810.9858
